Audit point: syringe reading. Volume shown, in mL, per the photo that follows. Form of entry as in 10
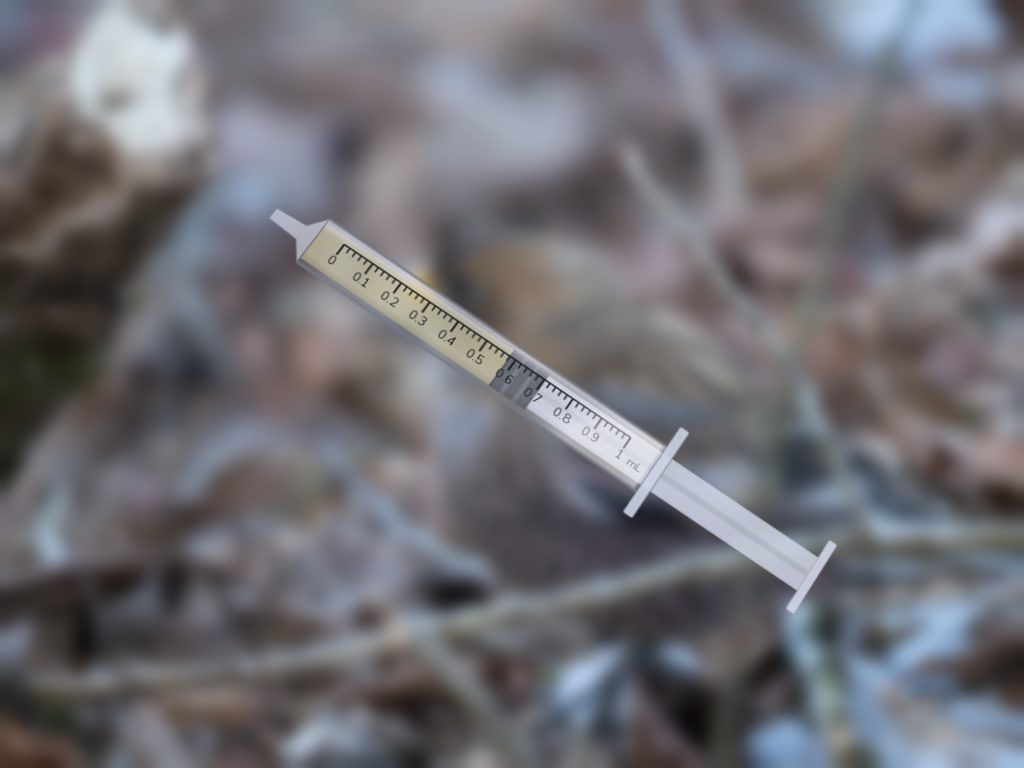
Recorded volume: 0.58
